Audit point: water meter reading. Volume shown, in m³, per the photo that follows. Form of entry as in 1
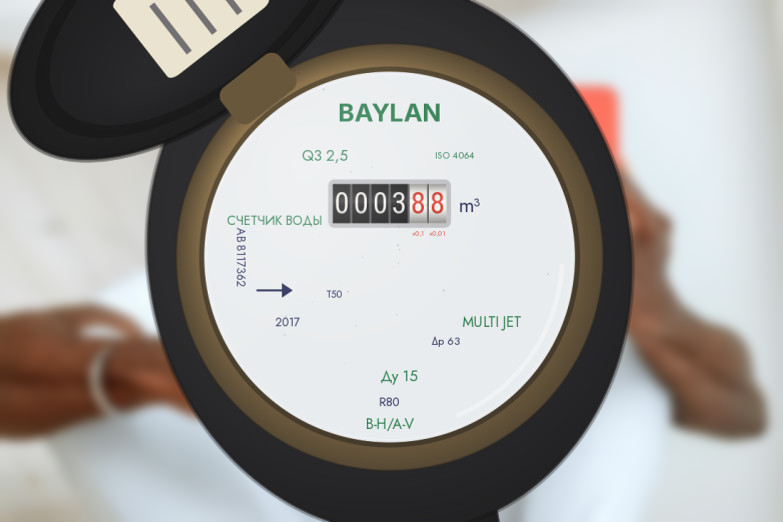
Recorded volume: 3.88
